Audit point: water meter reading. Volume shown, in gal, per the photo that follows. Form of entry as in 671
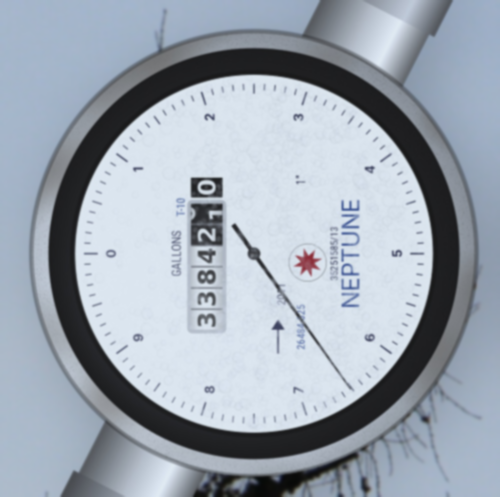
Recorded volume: 3384206.5
